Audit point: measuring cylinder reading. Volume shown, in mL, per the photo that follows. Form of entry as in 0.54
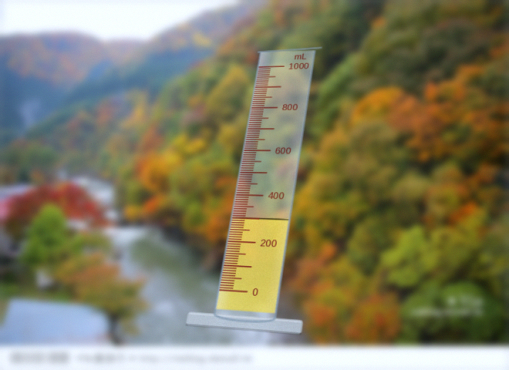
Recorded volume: 300
